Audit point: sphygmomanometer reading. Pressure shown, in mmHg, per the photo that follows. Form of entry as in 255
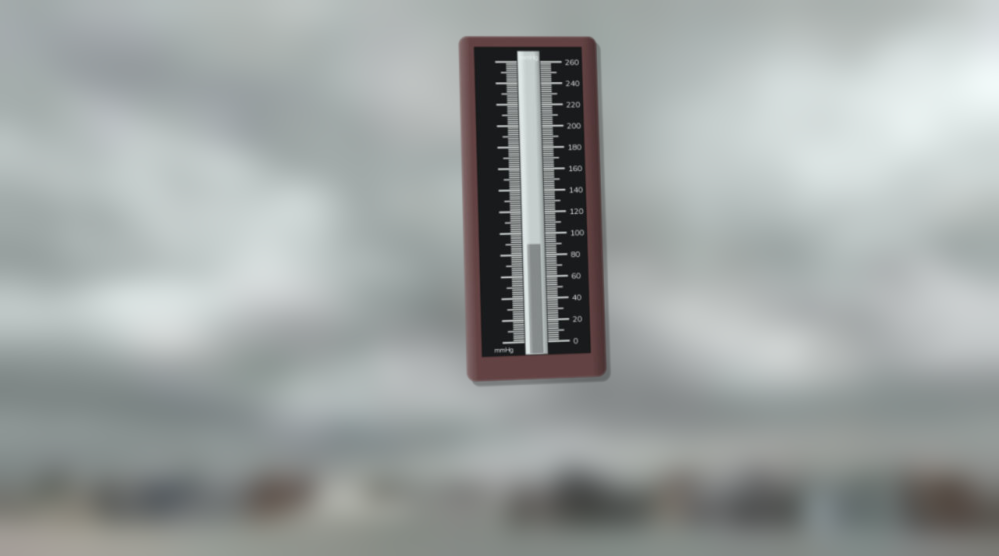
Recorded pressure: 90
